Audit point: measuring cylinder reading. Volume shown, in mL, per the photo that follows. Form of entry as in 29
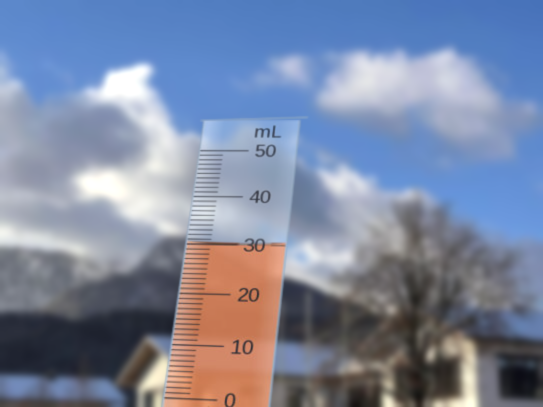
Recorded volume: 30
